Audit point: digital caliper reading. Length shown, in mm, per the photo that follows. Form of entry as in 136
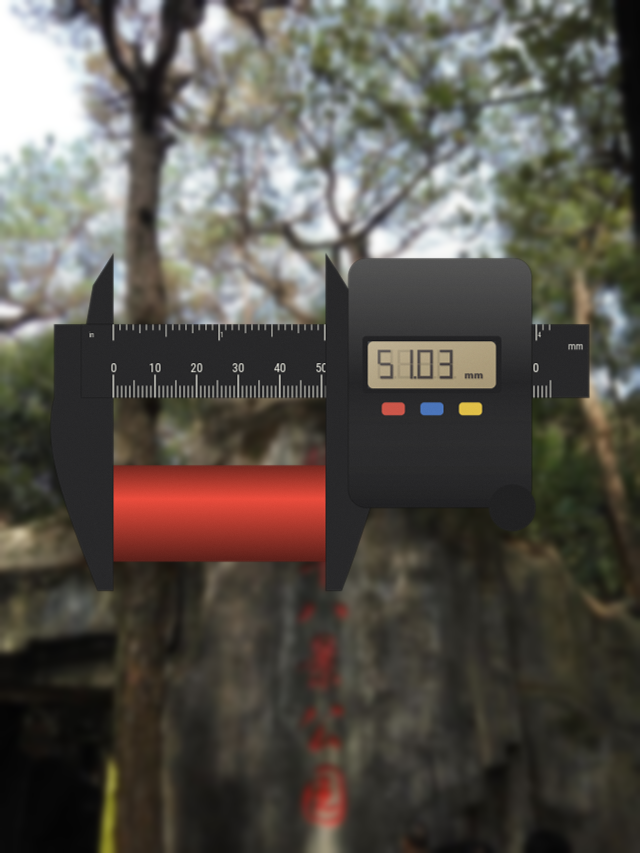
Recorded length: 51.03
